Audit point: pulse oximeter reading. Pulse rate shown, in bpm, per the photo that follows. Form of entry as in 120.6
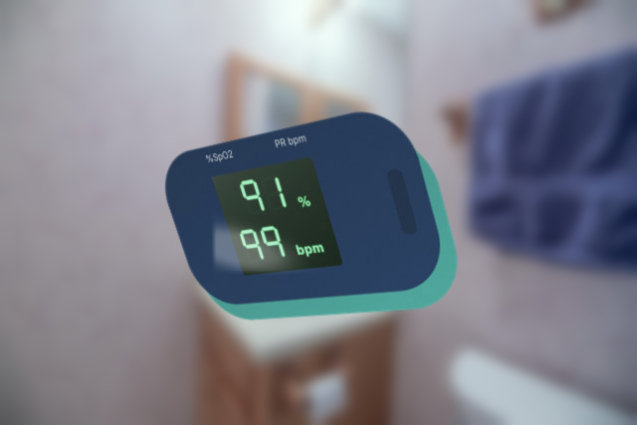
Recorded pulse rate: 99
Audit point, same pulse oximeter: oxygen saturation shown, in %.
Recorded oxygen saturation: 91
